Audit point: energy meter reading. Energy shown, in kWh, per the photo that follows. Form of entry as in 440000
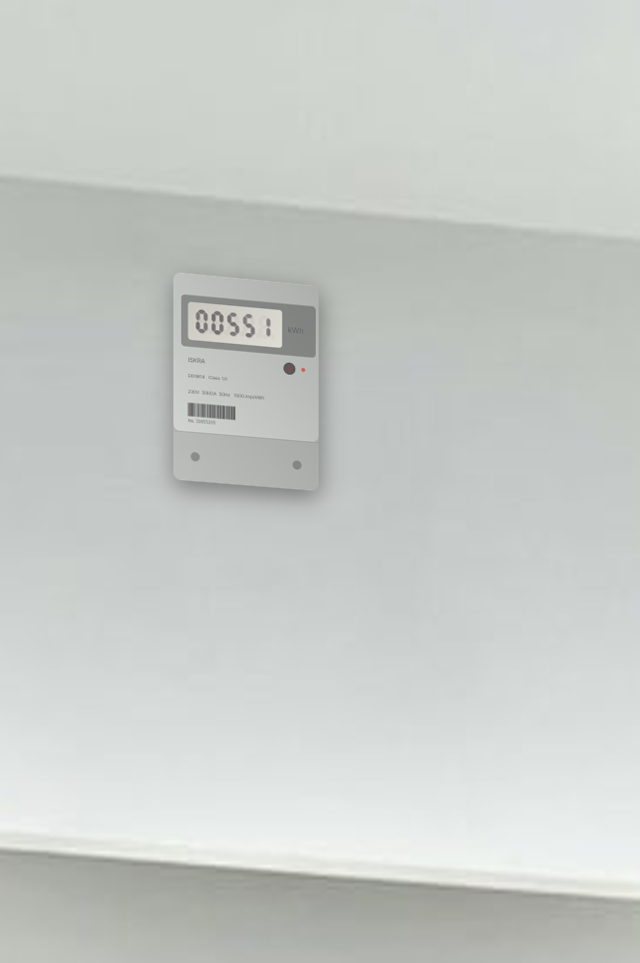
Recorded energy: 551
